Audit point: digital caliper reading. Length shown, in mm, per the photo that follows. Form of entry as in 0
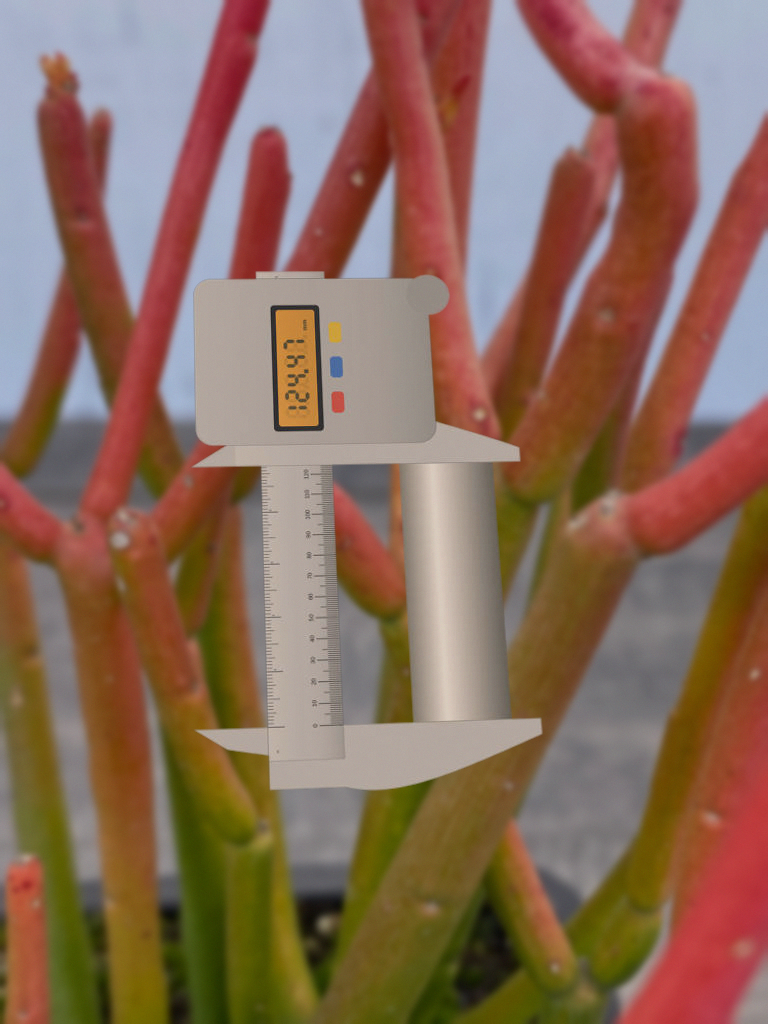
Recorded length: 124.47
